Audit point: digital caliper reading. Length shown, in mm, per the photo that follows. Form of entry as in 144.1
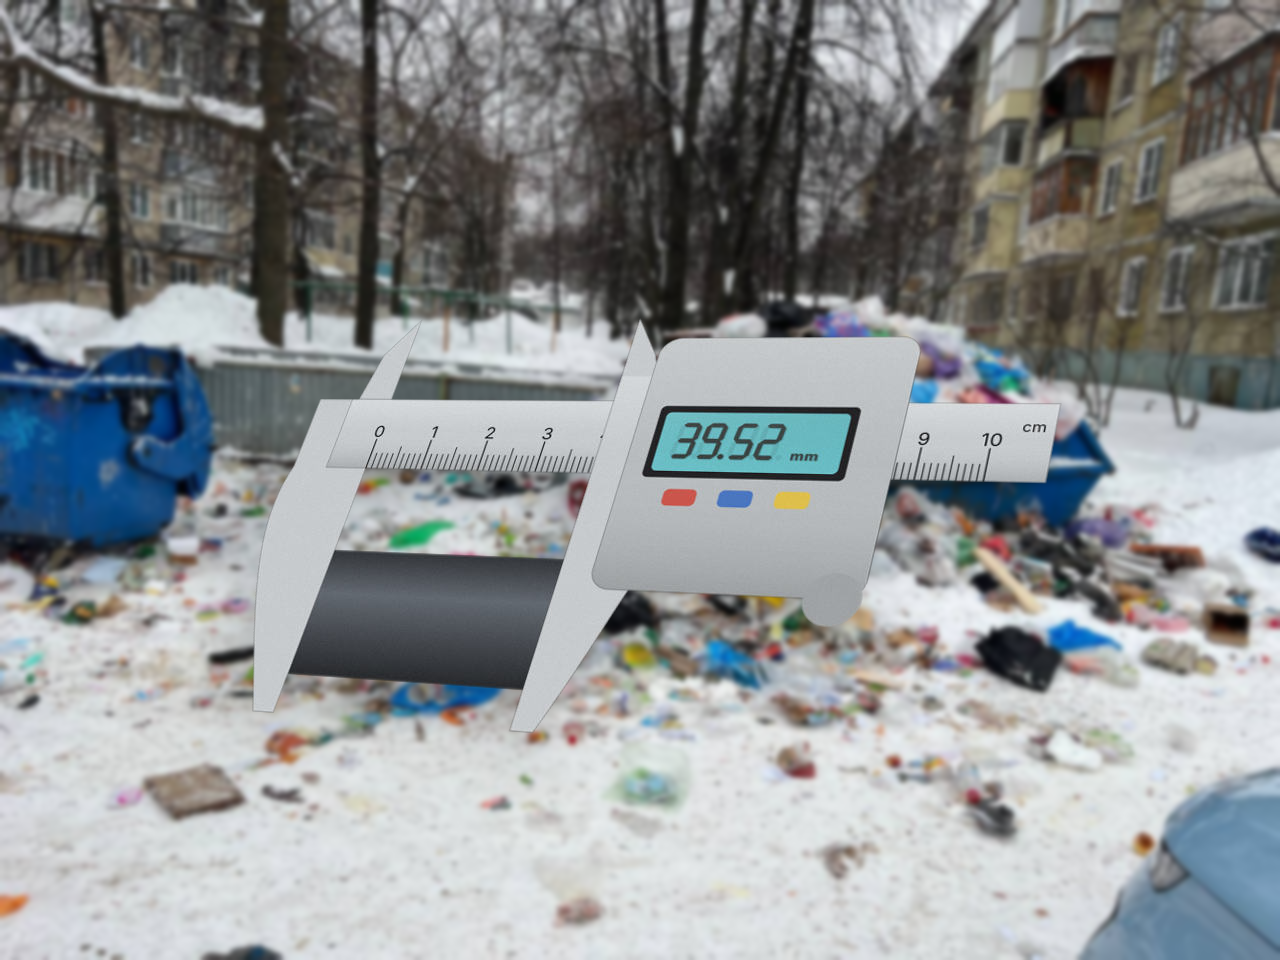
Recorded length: 39.52
